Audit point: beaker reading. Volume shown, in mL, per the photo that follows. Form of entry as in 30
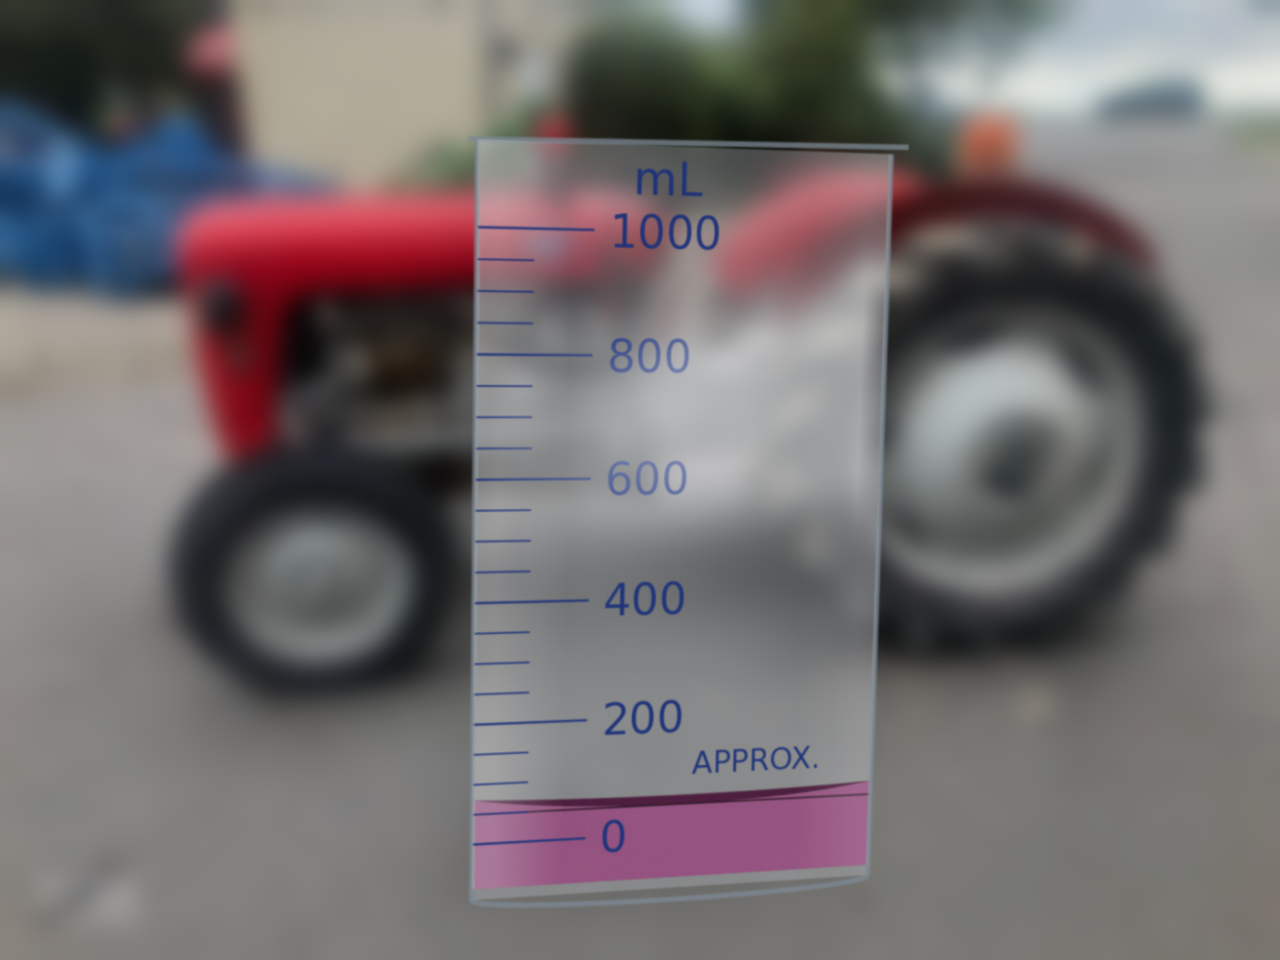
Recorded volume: 50
